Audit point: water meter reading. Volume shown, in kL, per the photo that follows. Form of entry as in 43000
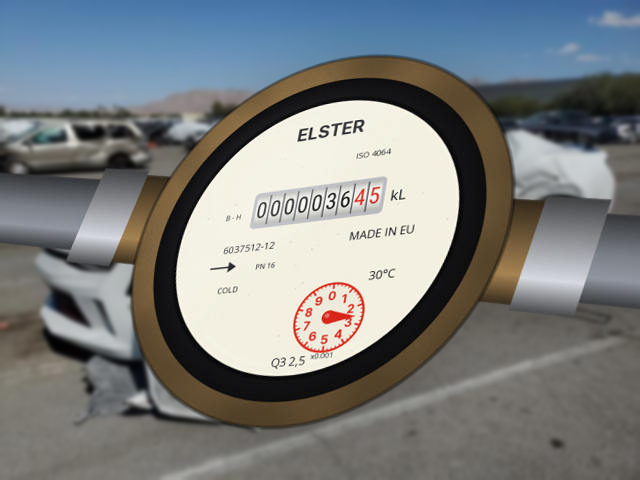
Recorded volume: 36.452
